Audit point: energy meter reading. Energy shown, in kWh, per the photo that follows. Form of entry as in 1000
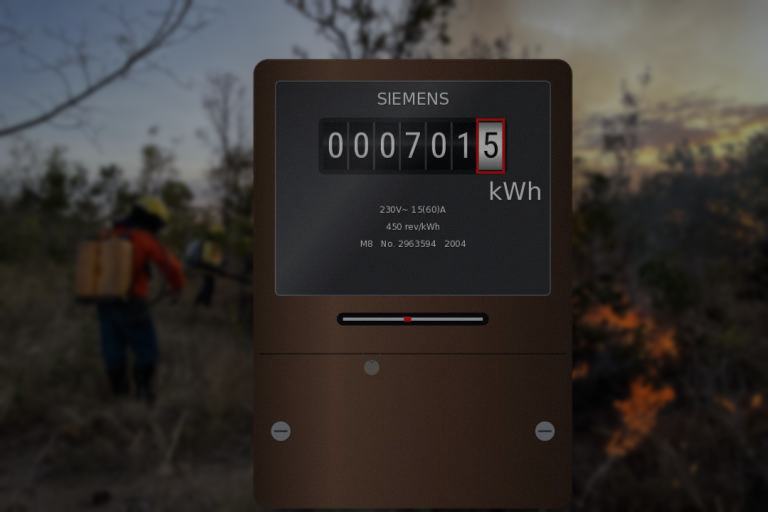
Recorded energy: 701.5
